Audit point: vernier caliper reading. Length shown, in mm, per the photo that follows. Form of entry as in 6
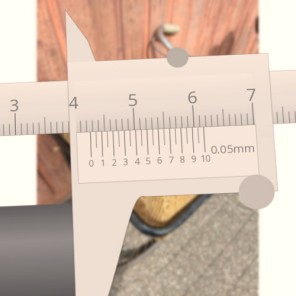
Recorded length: 42.6
